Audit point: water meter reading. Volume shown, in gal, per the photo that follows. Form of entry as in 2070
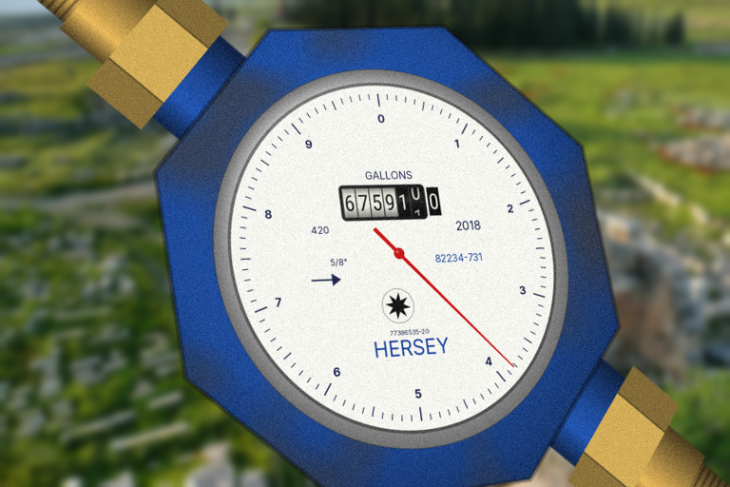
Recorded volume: 6759103.8
